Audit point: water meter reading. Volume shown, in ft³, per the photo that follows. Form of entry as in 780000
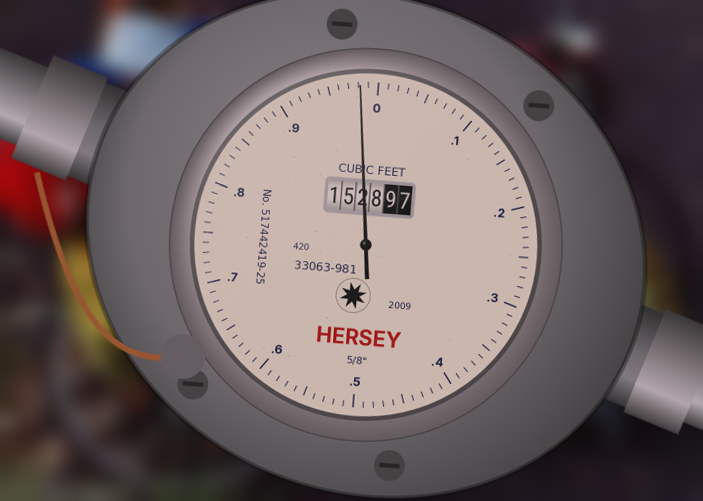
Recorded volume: 152896.98
